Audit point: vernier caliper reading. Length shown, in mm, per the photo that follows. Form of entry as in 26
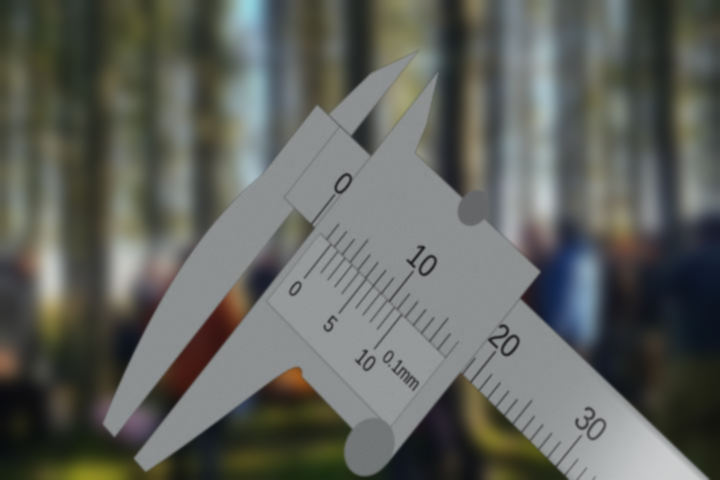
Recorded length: 2.6
